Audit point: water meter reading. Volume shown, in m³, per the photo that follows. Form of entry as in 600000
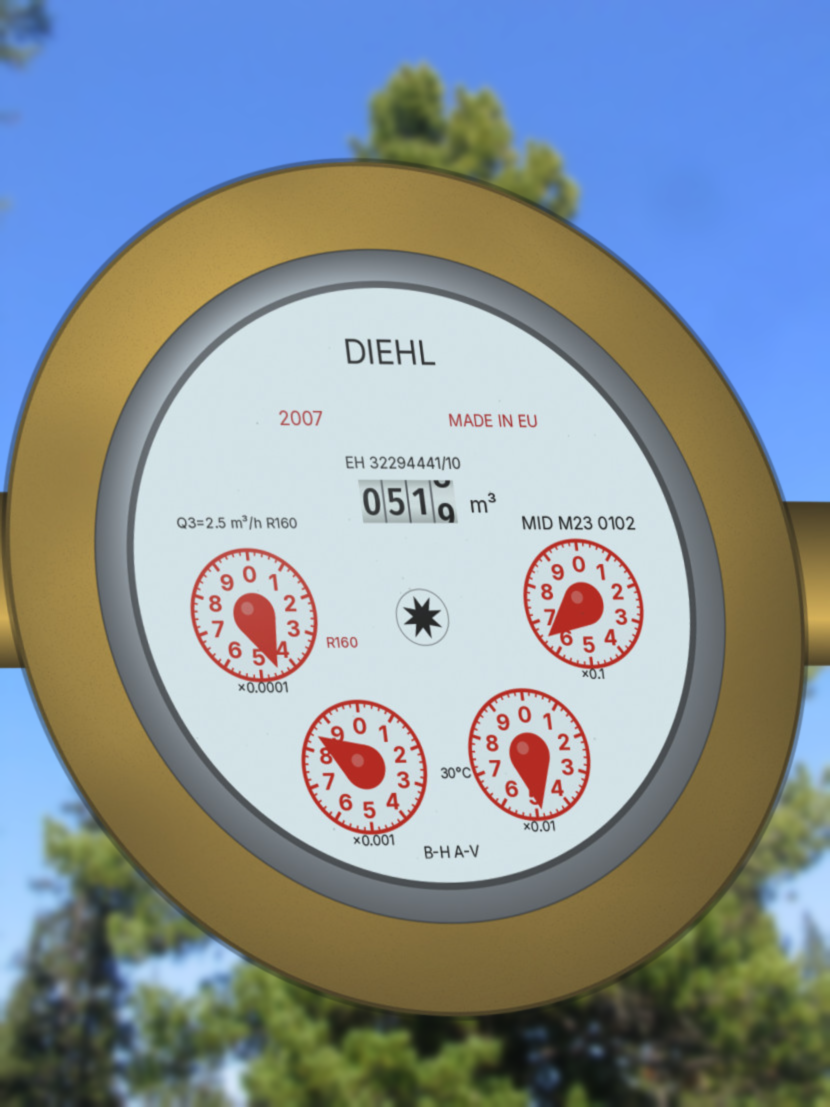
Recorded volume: 518.6484
